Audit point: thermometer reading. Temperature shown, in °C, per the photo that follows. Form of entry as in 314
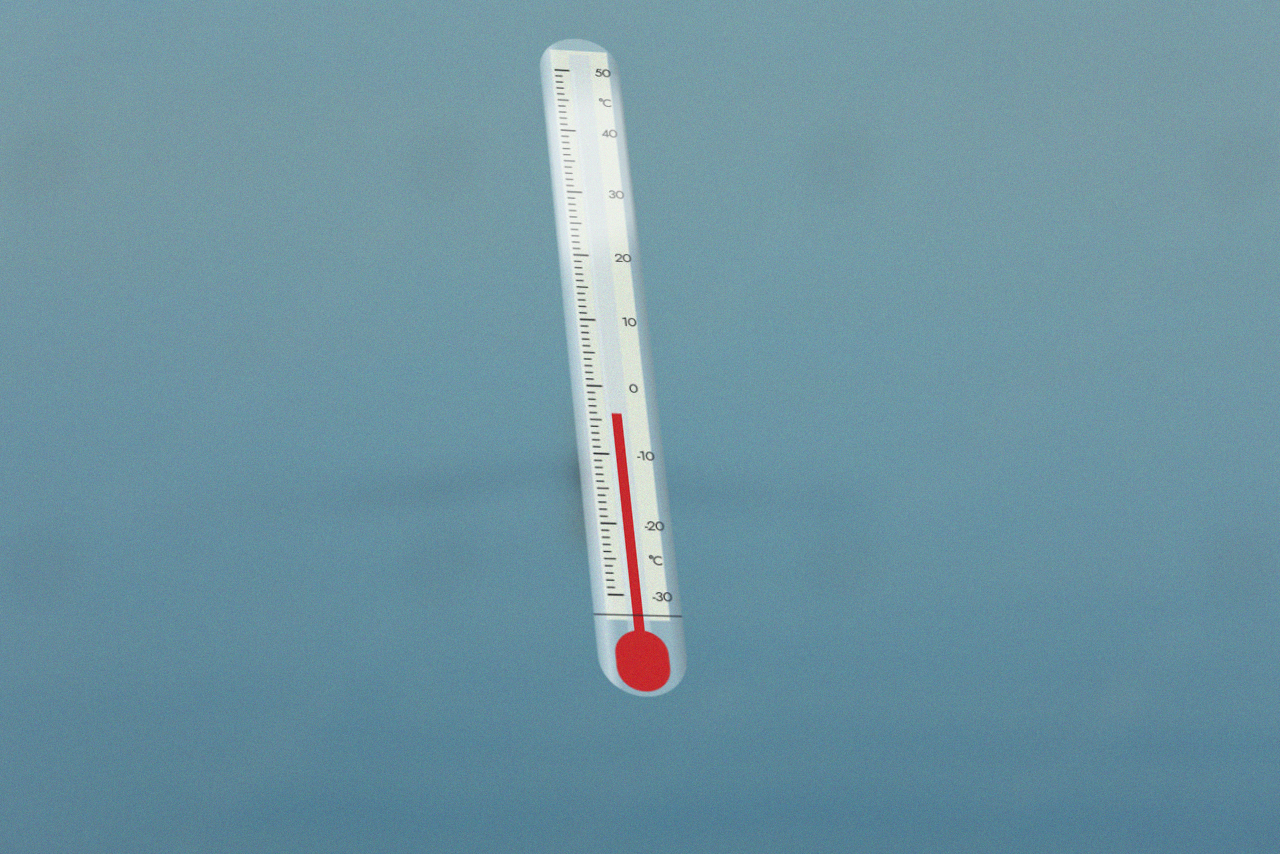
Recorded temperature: -4
